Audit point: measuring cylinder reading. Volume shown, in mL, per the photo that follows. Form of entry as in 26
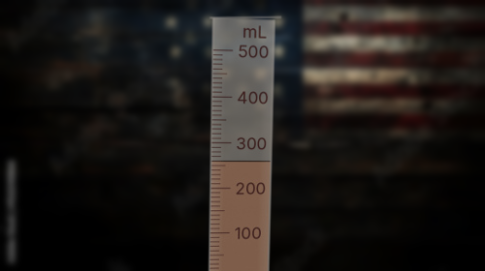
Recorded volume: 260
